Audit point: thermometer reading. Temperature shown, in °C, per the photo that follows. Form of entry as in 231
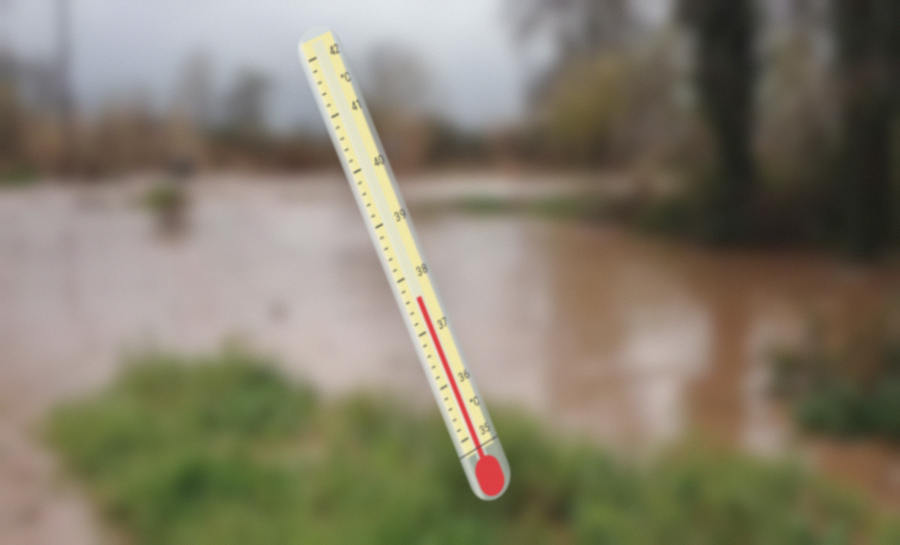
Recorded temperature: 37.6
